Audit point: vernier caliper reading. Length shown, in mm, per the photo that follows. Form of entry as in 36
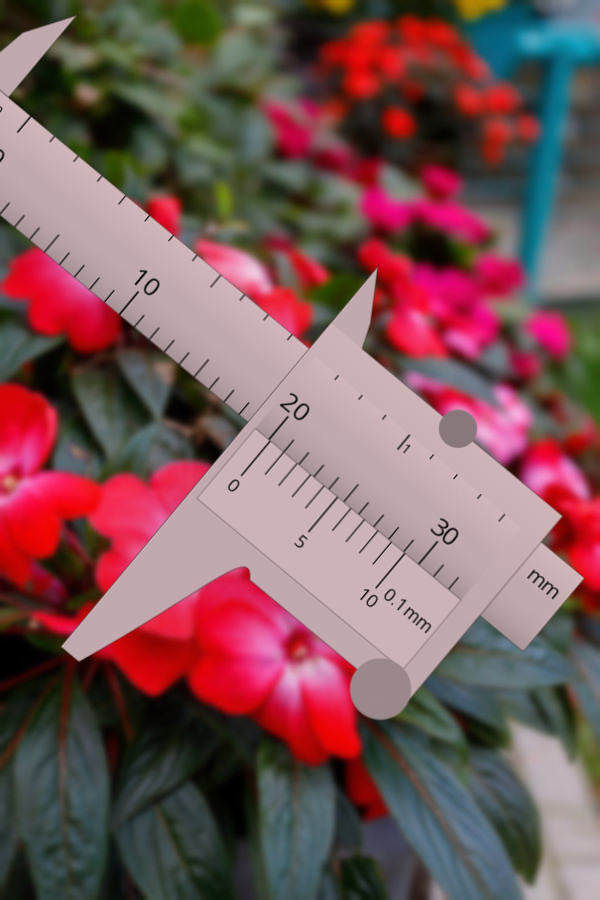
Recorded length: 20.1
